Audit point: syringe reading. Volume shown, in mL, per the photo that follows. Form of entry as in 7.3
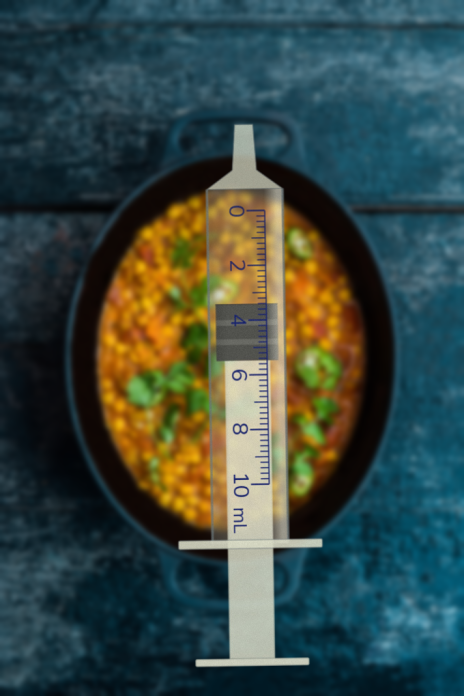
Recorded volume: 3.4
